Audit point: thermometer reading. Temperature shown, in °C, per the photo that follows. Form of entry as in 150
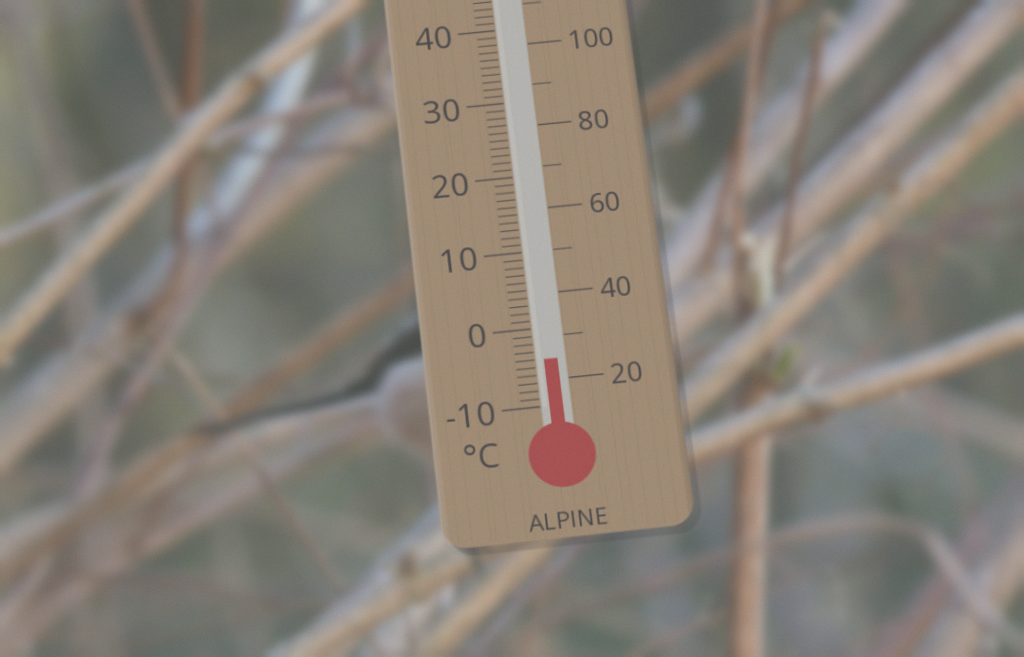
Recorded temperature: -4
